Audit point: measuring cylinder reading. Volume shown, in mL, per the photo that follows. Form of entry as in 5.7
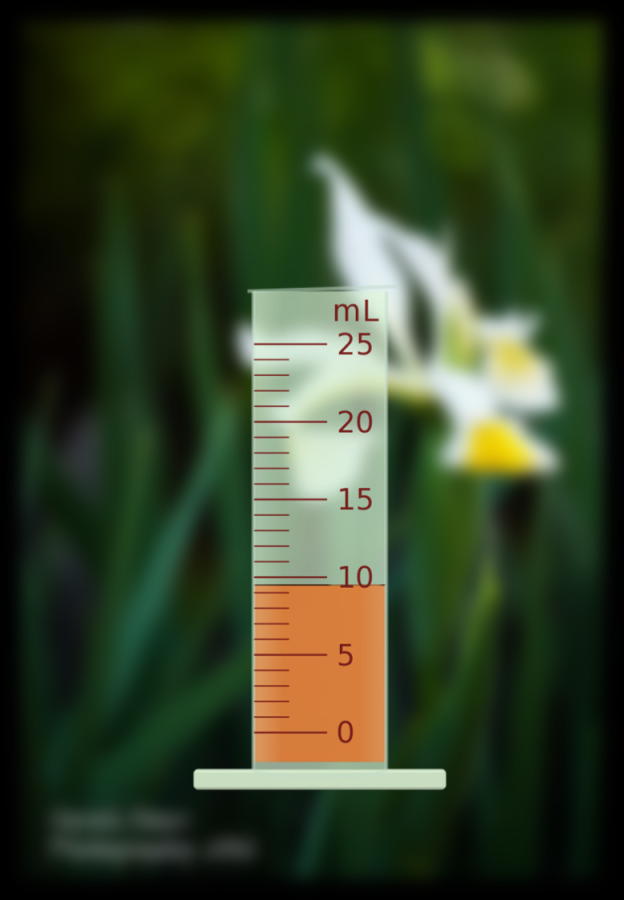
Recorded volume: 9.5
